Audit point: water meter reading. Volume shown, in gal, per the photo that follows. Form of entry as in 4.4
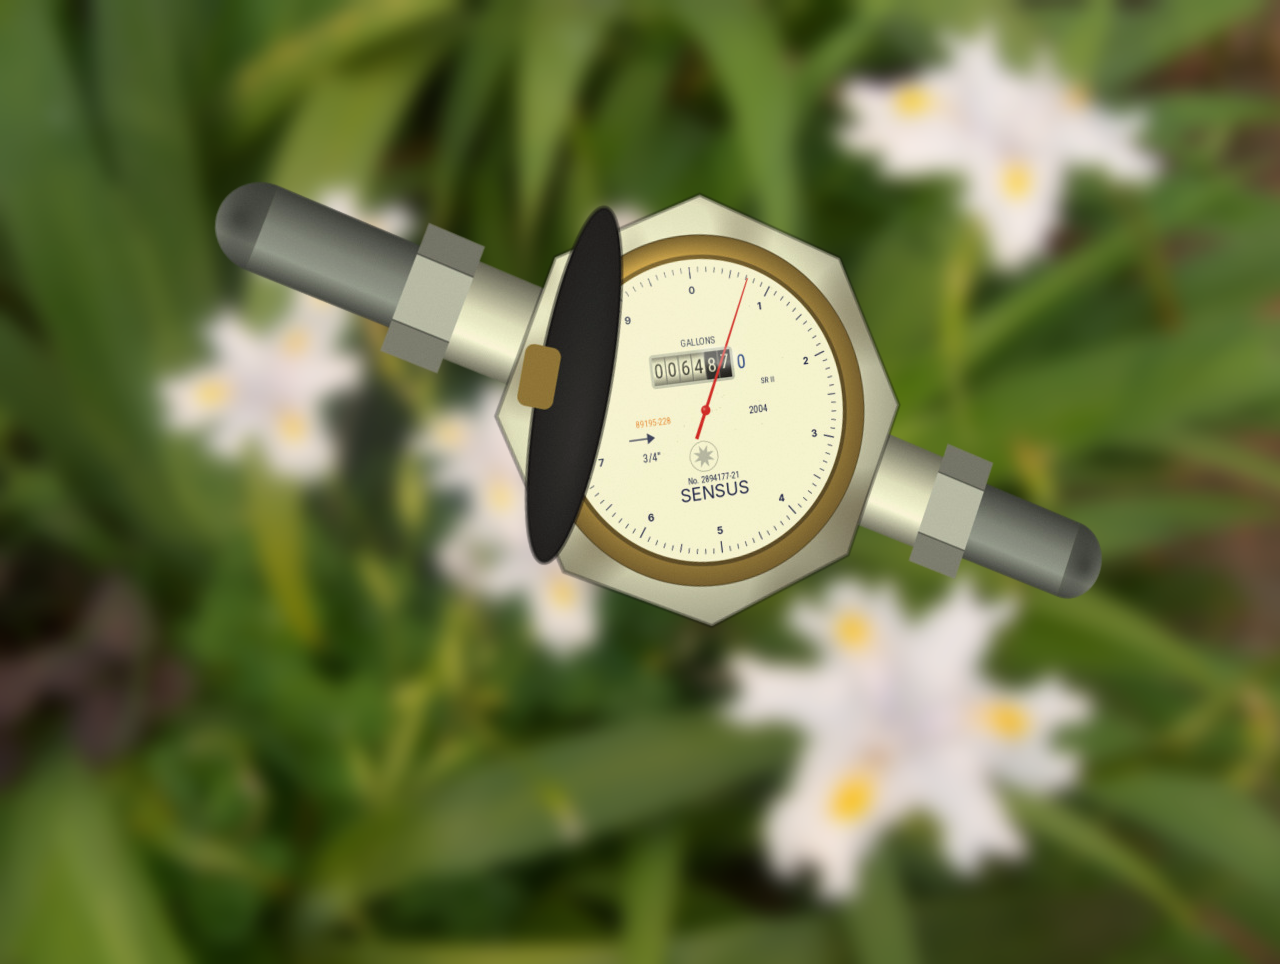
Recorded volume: 64870.7
